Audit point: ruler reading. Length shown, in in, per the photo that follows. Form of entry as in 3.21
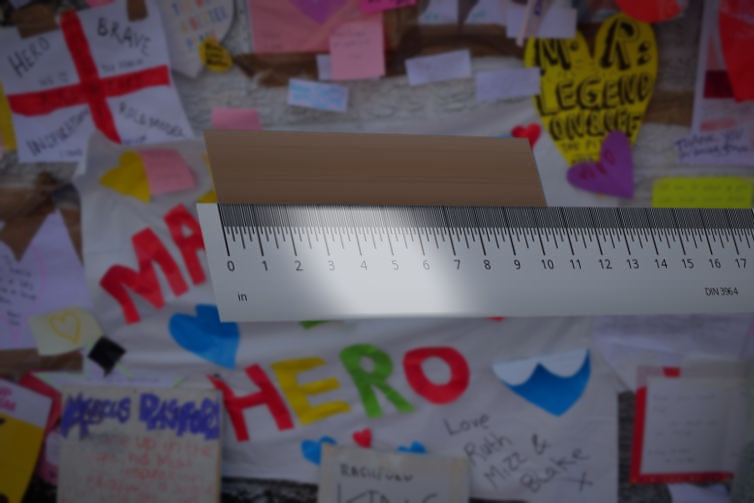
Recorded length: 10.5
